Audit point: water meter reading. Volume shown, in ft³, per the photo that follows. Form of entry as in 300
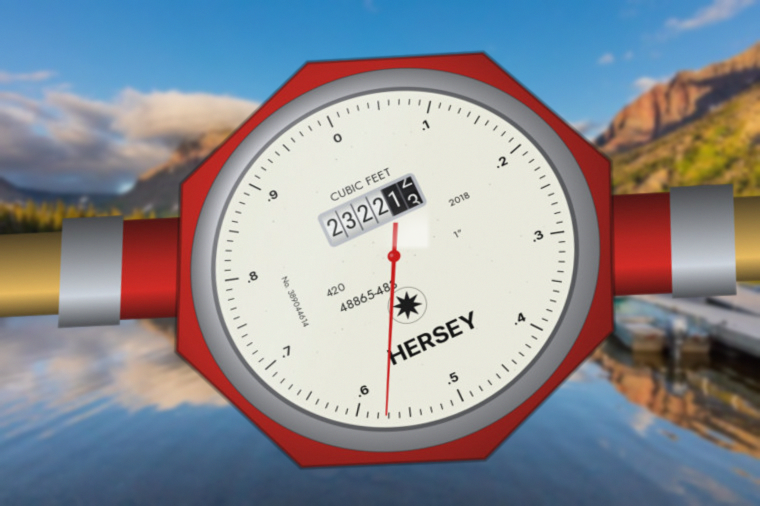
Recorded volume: 232212.57
